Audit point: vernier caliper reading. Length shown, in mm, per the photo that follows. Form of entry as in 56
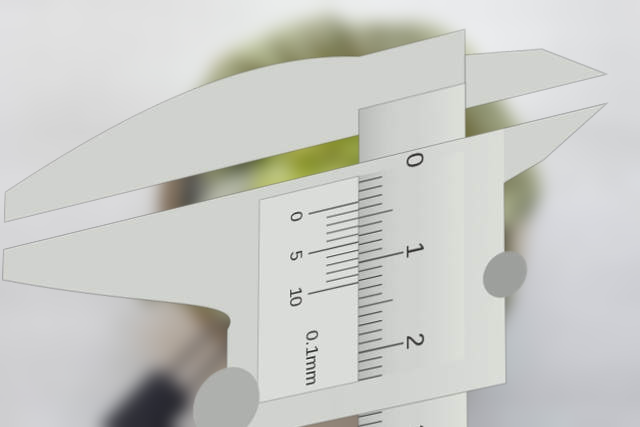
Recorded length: 3.2
